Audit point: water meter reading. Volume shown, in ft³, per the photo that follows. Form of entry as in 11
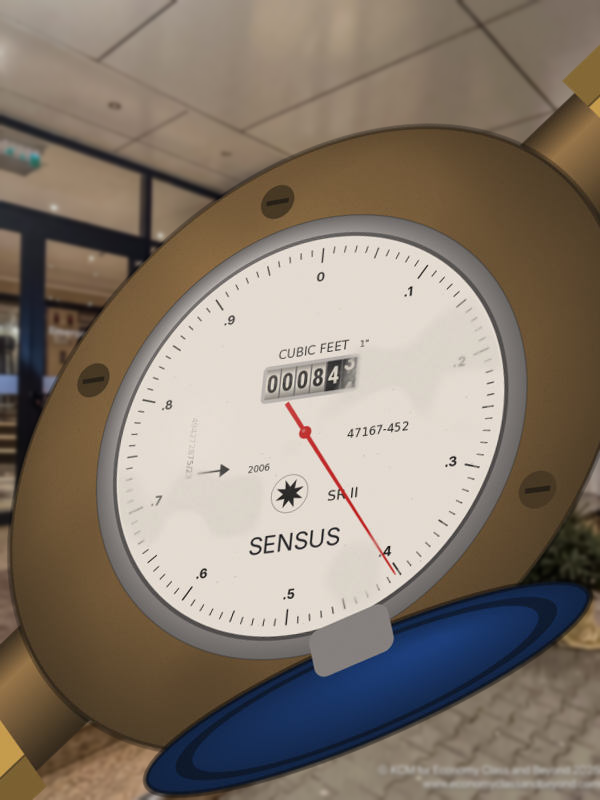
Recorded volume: 843.40
